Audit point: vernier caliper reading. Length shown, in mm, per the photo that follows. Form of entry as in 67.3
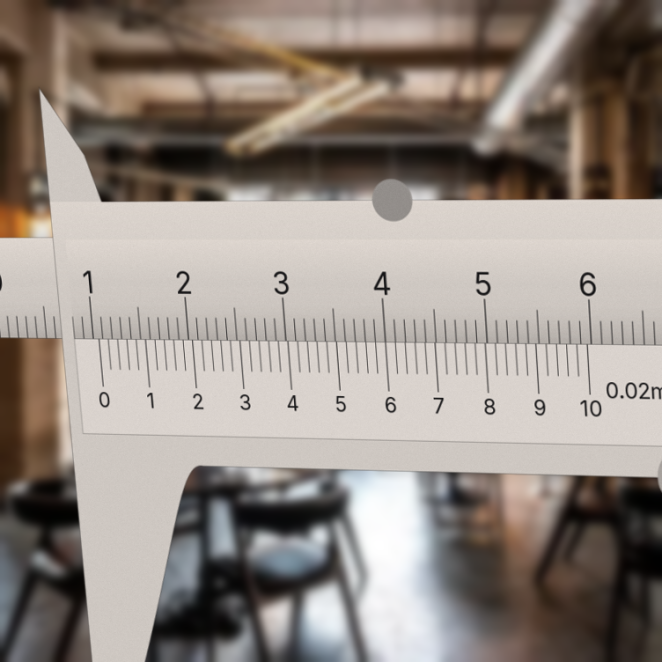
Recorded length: 10.6
